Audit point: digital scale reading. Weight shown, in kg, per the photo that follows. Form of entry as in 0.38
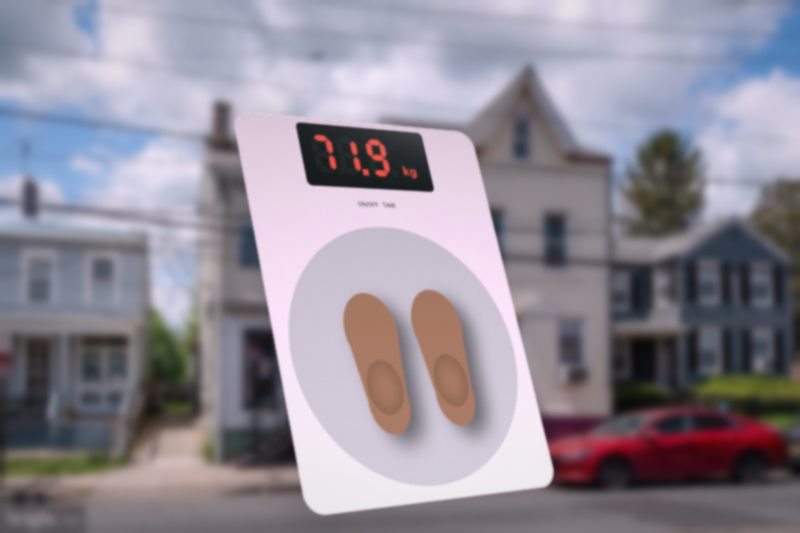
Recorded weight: 71.9
